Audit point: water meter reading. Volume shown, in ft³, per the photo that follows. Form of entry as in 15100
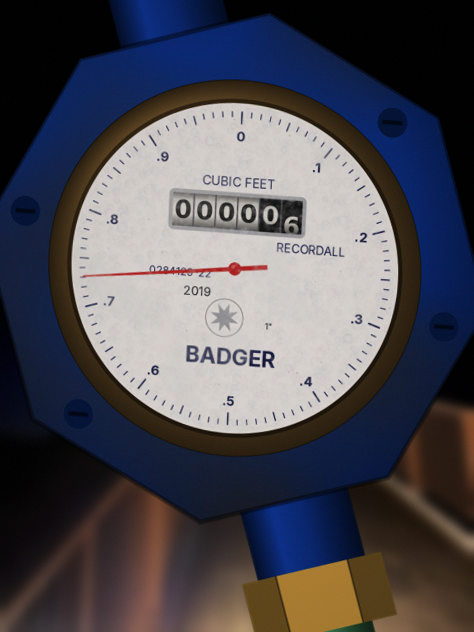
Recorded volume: 5.73
